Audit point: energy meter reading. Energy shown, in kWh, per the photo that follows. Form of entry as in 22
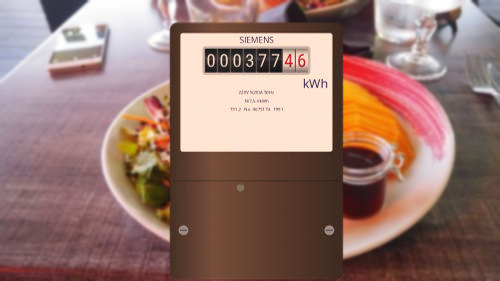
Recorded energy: 377.46
